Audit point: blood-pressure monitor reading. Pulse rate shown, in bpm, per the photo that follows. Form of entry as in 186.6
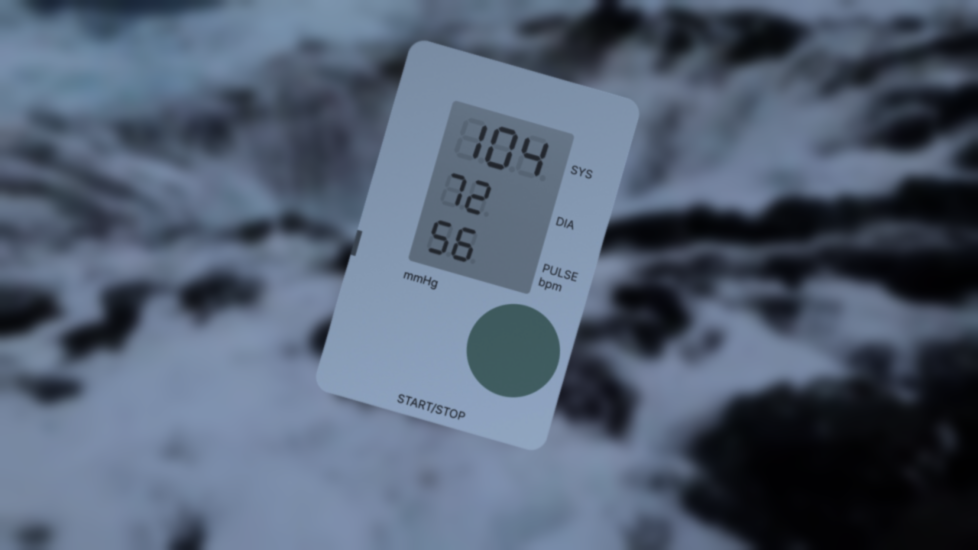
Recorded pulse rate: 56
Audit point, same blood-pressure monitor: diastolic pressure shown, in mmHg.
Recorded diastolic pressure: 72
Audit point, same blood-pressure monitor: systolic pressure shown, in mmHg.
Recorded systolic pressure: 104
